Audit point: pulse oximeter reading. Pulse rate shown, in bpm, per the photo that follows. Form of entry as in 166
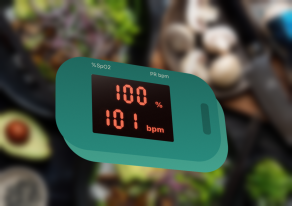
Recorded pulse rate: 101
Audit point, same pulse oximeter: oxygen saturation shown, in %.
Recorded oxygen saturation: 100
